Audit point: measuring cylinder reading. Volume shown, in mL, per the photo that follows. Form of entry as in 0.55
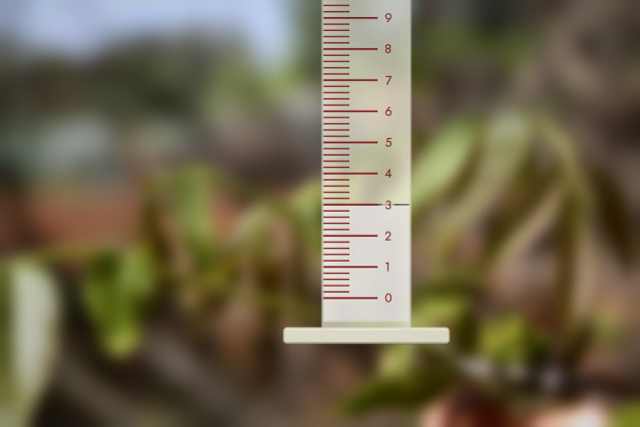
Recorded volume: 3
